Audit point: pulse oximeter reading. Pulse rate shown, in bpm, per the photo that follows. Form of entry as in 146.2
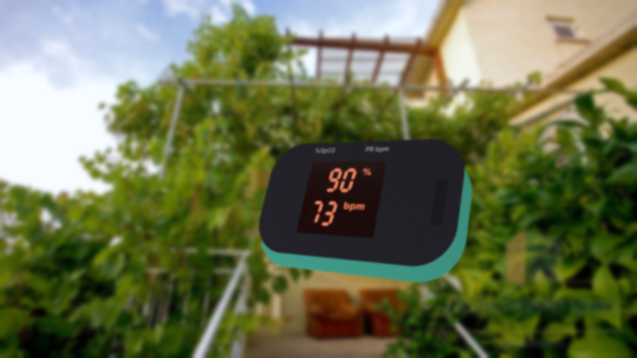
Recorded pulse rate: 73
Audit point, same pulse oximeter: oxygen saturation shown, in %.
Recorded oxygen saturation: 90
